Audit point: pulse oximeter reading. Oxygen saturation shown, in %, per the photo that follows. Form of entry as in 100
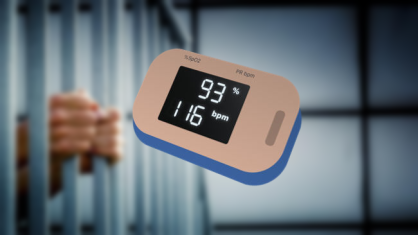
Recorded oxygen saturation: 93
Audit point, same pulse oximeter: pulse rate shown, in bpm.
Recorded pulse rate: 116
